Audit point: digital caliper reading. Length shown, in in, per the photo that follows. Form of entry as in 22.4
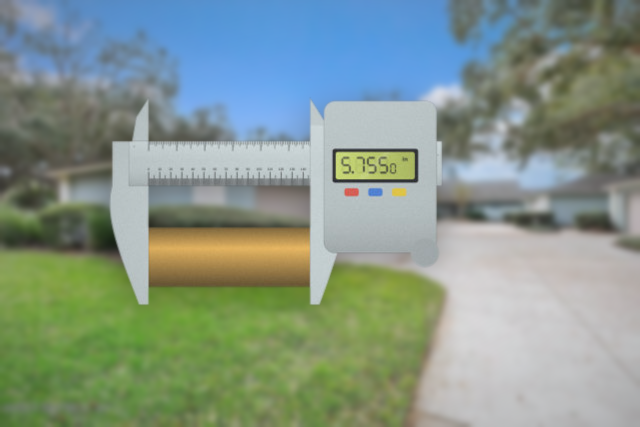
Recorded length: 5.7550
